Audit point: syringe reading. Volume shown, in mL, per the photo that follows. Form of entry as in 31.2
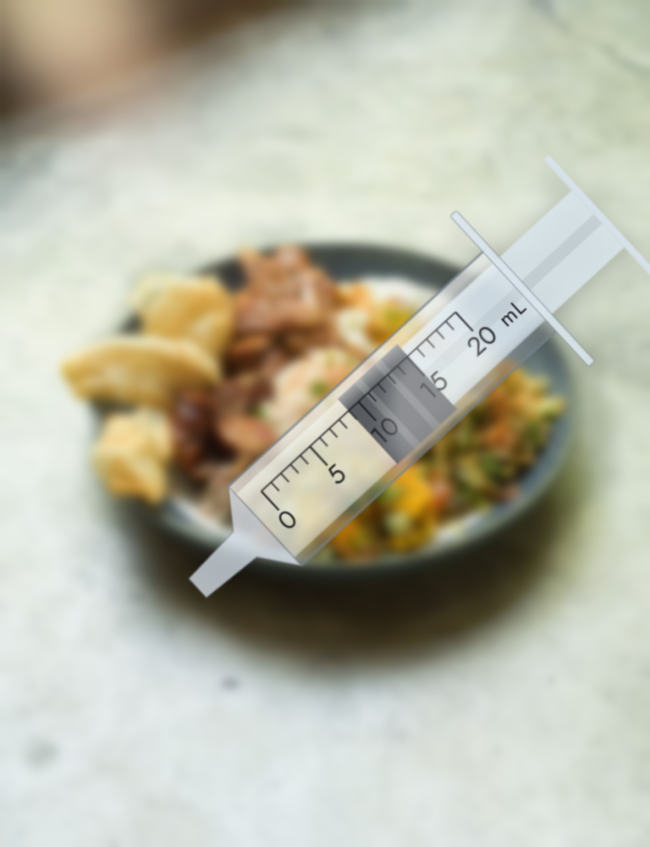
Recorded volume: 9
